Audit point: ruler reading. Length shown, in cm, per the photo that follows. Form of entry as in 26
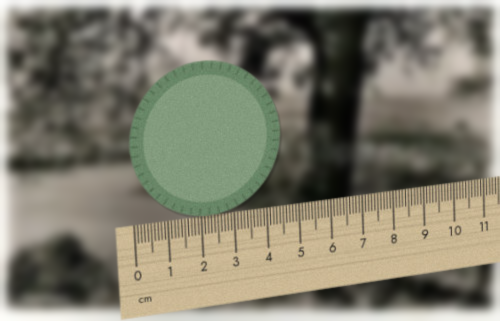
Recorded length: 4.5
